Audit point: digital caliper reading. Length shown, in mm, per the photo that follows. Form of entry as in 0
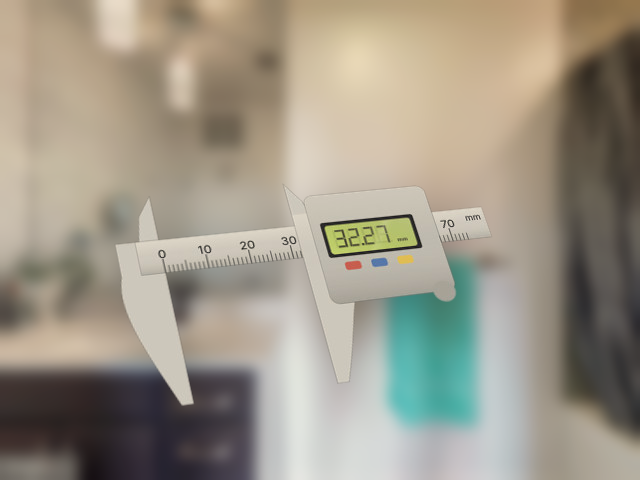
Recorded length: 32.27
